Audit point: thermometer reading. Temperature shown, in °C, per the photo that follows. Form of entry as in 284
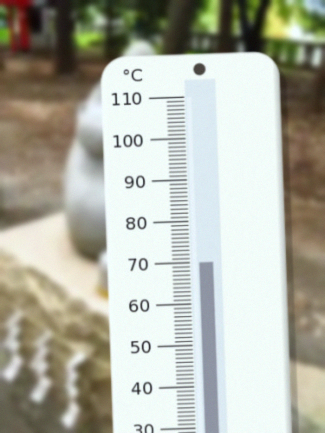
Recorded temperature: 70
